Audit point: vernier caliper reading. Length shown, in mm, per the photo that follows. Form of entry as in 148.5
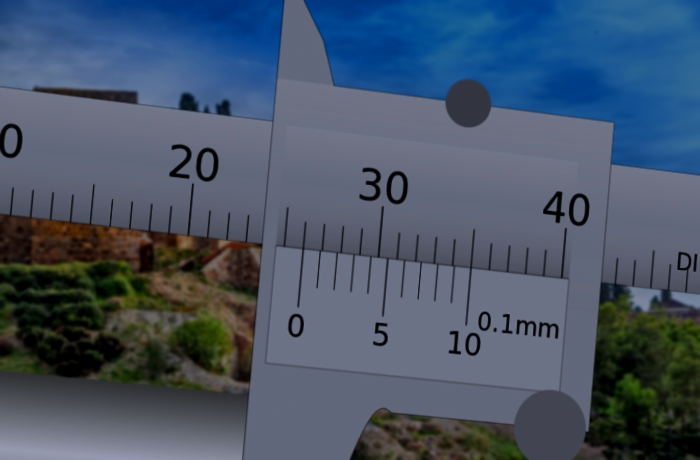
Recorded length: 26.0
